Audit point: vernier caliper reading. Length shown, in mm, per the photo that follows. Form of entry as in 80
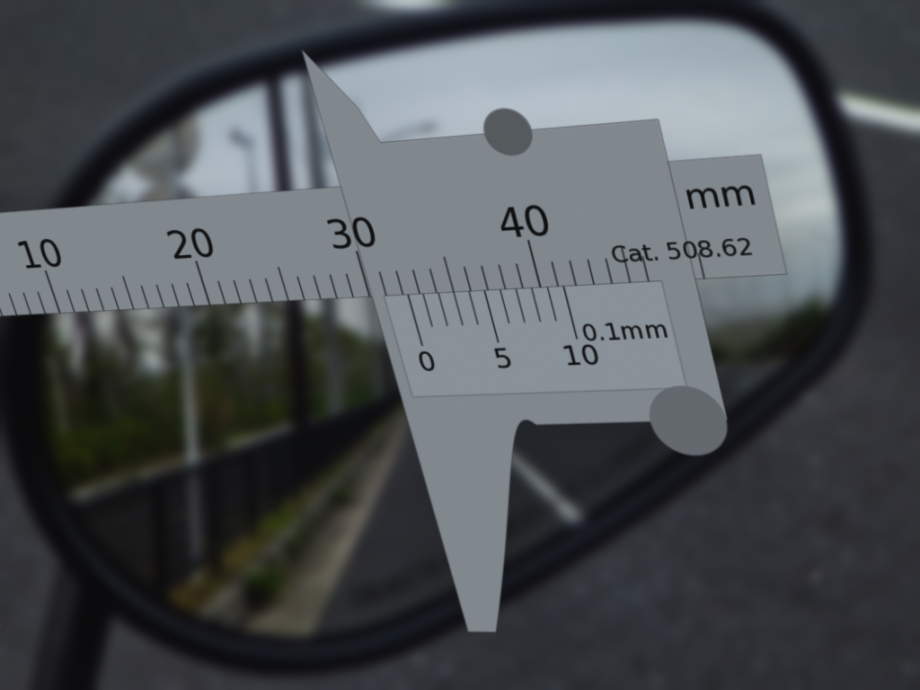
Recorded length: 32.3
